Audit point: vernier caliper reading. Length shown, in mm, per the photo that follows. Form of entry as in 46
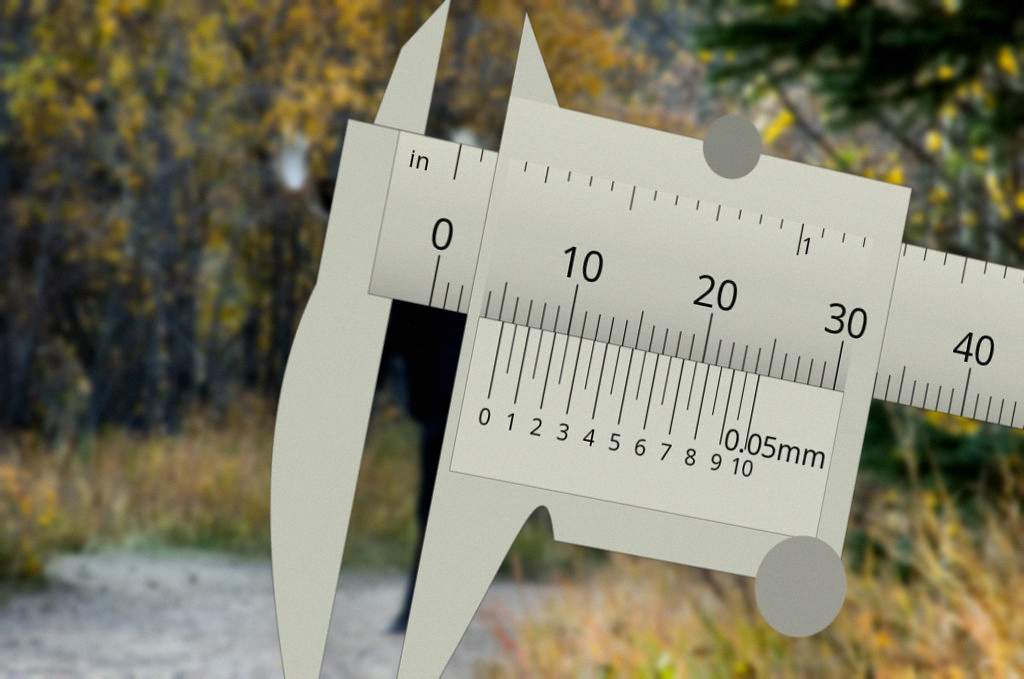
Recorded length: 5.3
